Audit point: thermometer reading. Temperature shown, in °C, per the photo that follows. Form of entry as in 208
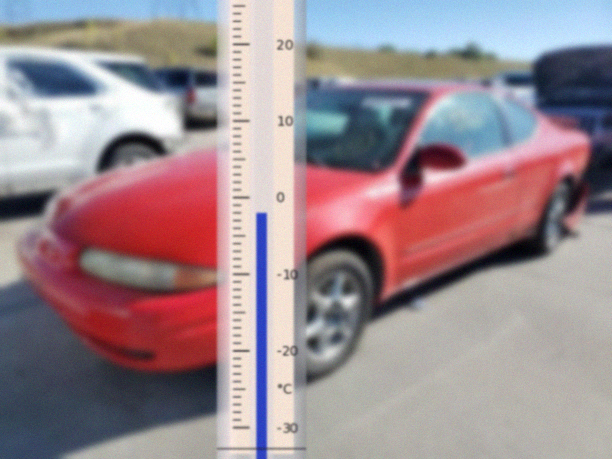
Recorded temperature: -2
